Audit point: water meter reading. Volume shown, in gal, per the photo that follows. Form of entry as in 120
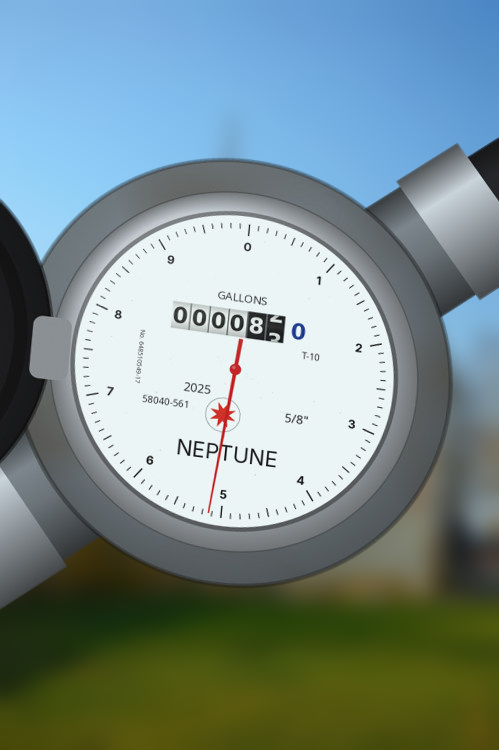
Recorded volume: 825.1
